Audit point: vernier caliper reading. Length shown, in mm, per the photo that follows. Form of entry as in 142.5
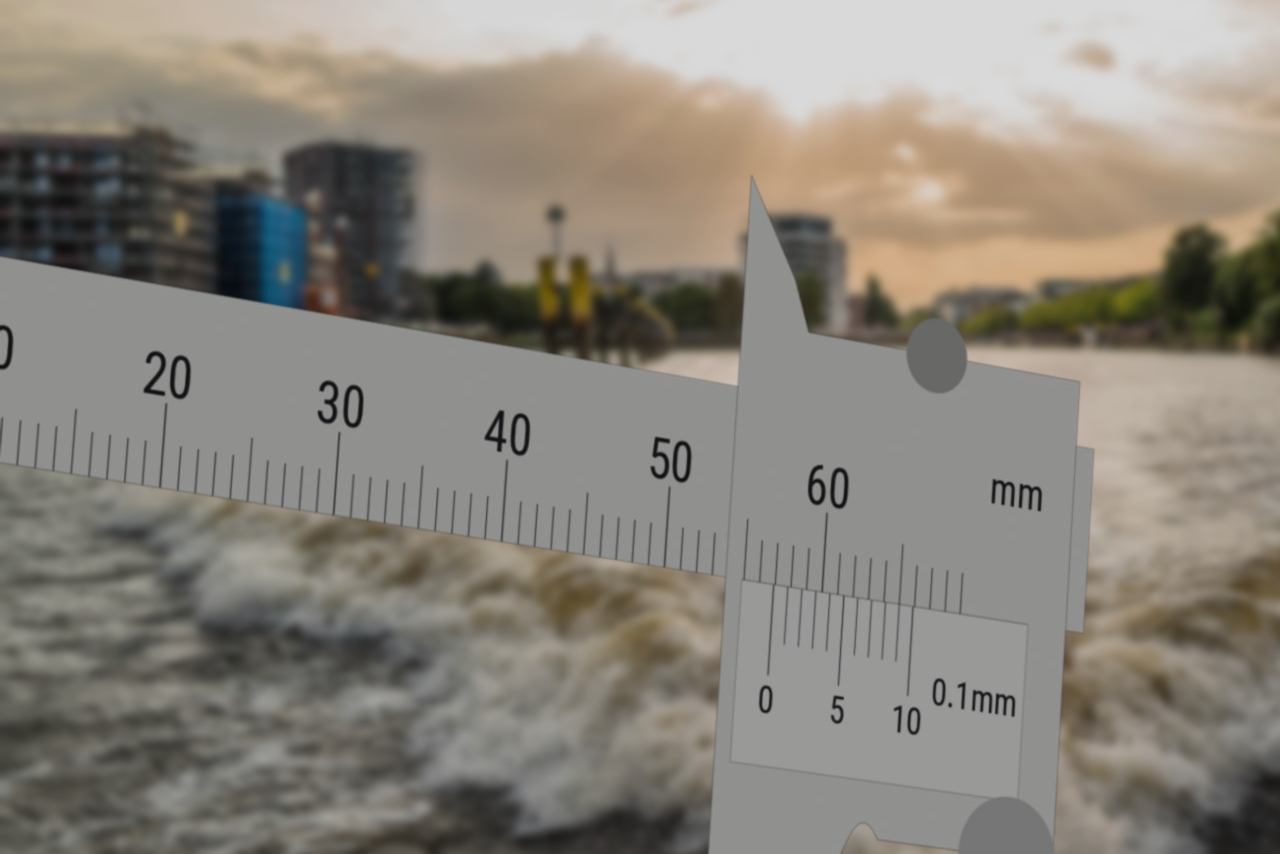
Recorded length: 56.9
